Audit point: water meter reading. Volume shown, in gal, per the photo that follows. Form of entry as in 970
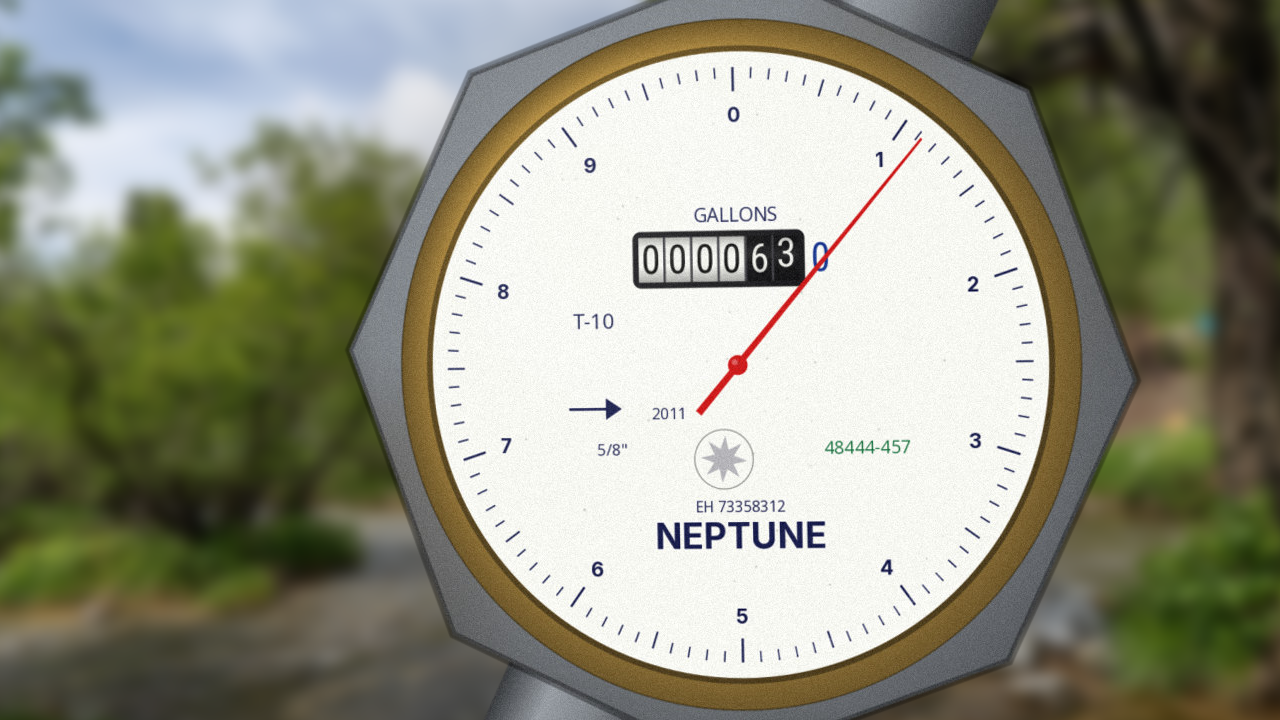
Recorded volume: 631.1
